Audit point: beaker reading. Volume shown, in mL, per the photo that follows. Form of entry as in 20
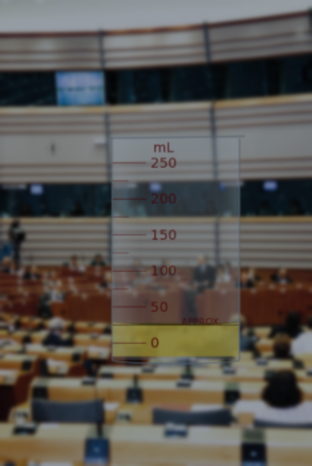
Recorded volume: 25
